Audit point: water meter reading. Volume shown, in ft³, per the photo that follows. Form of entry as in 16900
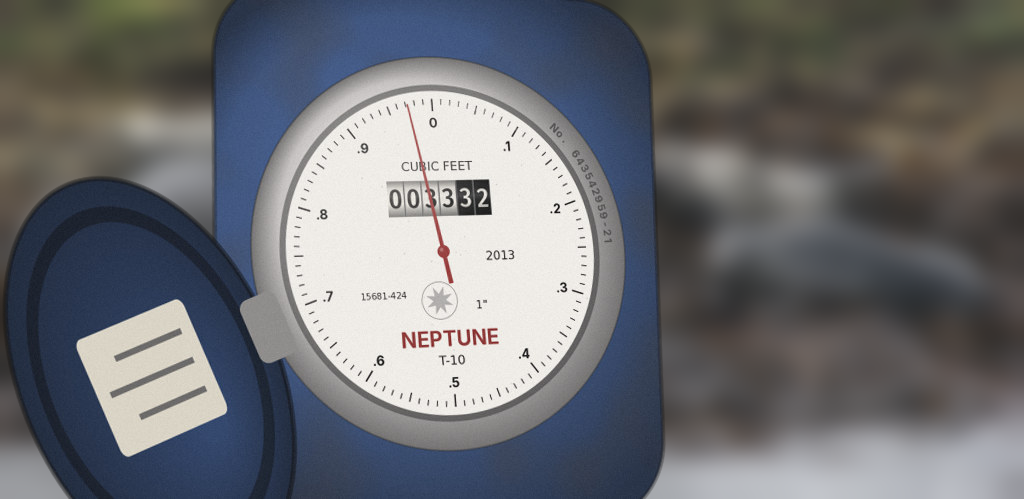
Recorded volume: 3331.97
